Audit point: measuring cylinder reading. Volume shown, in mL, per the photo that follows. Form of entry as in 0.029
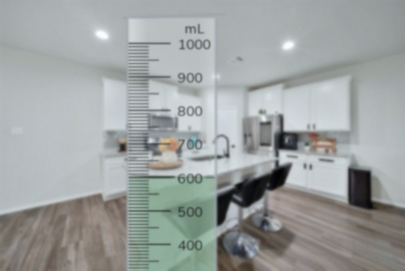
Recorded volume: 600
